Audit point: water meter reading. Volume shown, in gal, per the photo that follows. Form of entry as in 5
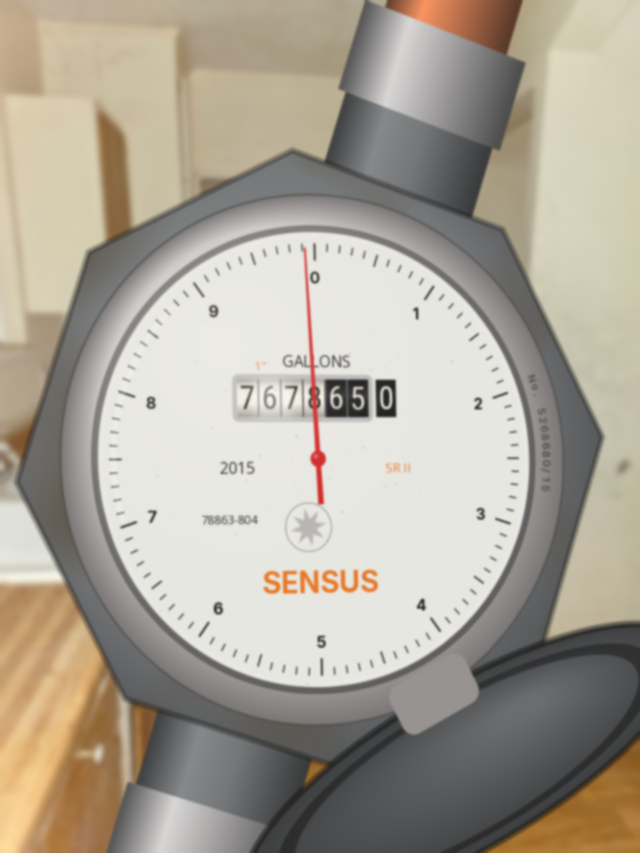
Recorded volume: 7678649.9
